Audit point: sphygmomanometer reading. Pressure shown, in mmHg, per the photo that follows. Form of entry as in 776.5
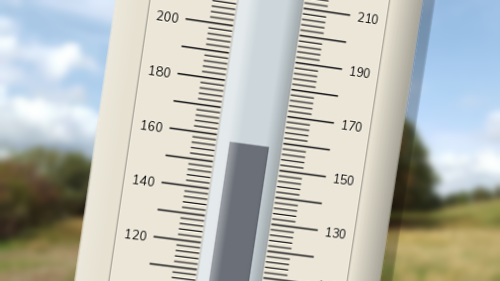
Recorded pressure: 158
